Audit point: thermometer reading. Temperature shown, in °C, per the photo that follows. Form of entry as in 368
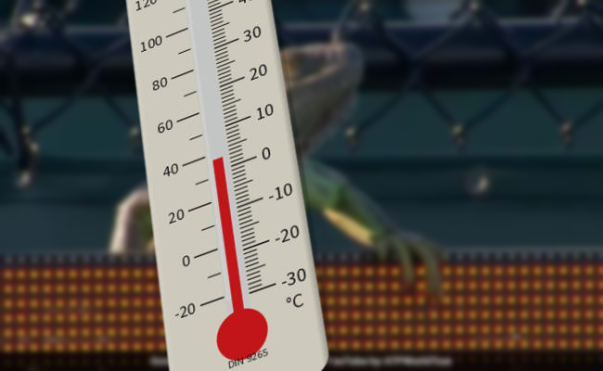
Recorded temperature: 3
